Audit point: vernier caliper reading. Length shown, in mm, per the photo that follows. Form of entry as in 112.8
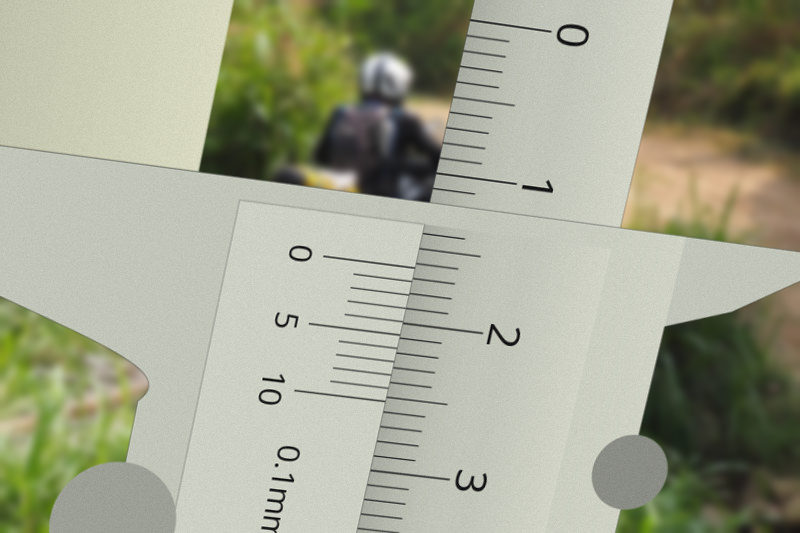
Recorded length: 16.3
